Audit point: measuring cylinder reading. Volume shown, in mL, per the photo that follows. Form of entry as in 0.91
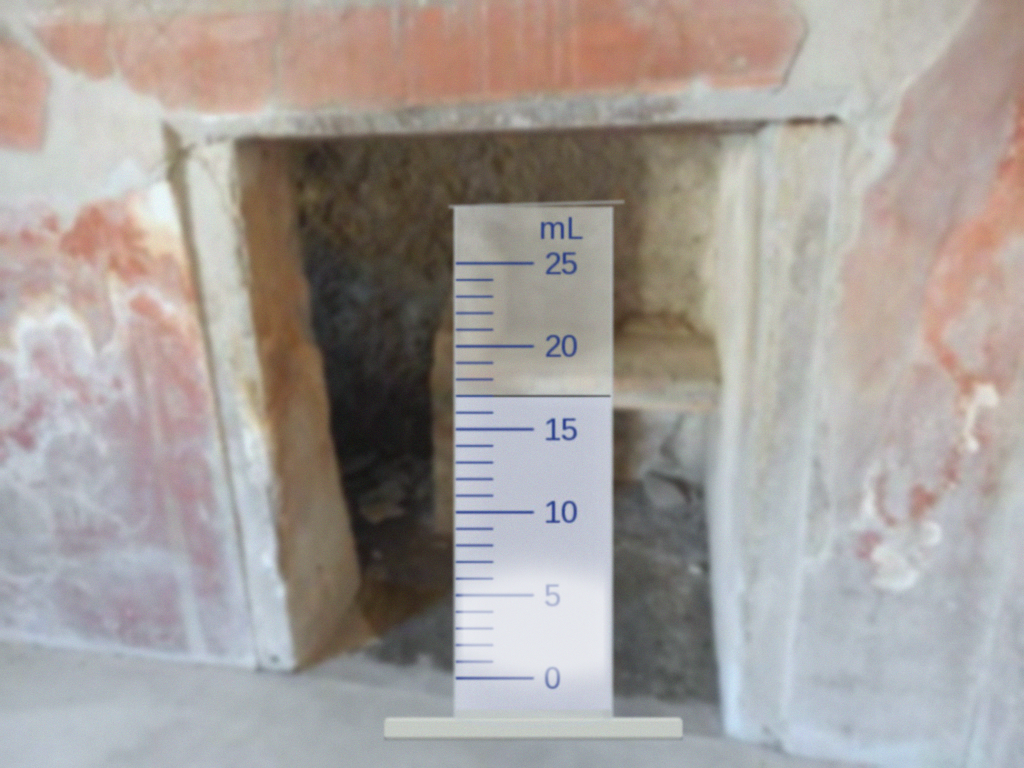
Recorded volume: 17
